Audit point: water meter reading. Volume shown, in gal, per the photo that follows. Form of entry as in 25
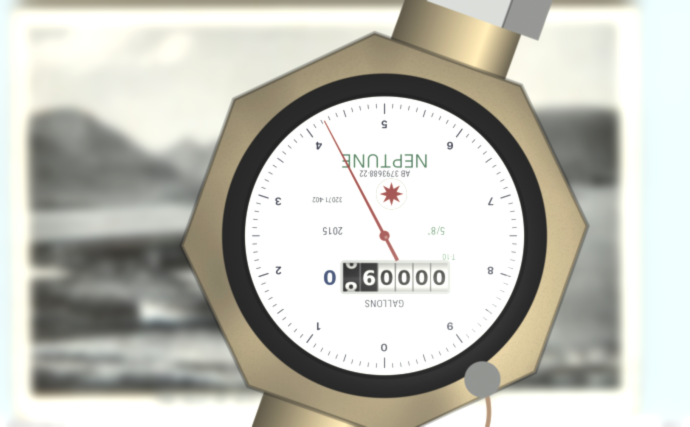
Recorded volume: 984.2
